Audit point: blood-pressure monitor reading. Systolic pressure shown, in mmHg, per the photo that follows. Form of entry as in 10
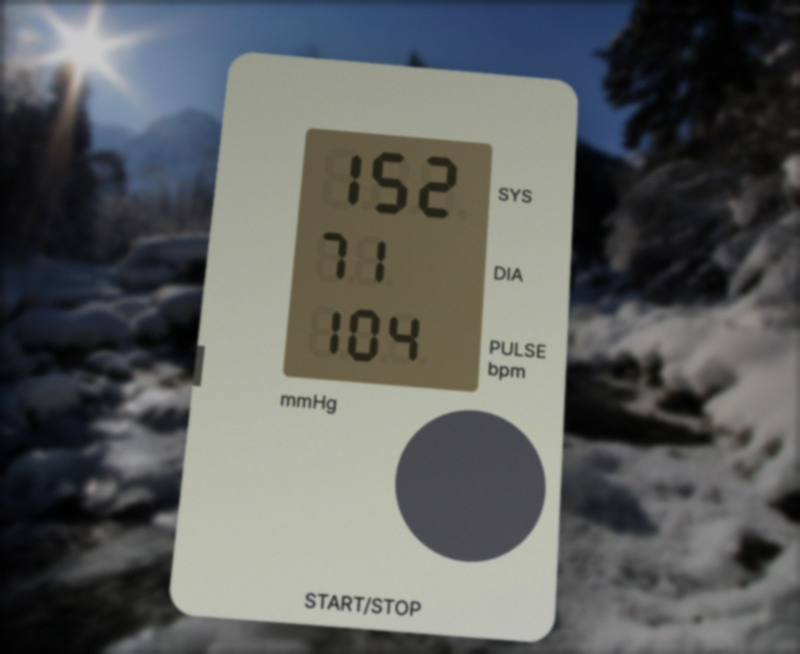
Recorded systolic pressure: 152
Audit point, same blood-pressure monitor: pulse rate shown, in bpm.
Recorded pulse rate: 104
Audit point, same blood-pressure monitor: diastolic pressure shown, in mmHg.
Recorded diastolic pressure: 71
